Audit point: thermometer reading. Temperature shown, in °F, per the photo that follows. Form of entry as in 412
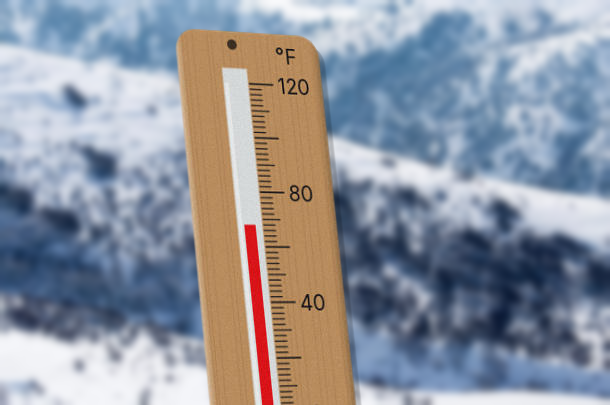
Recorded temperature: 68
